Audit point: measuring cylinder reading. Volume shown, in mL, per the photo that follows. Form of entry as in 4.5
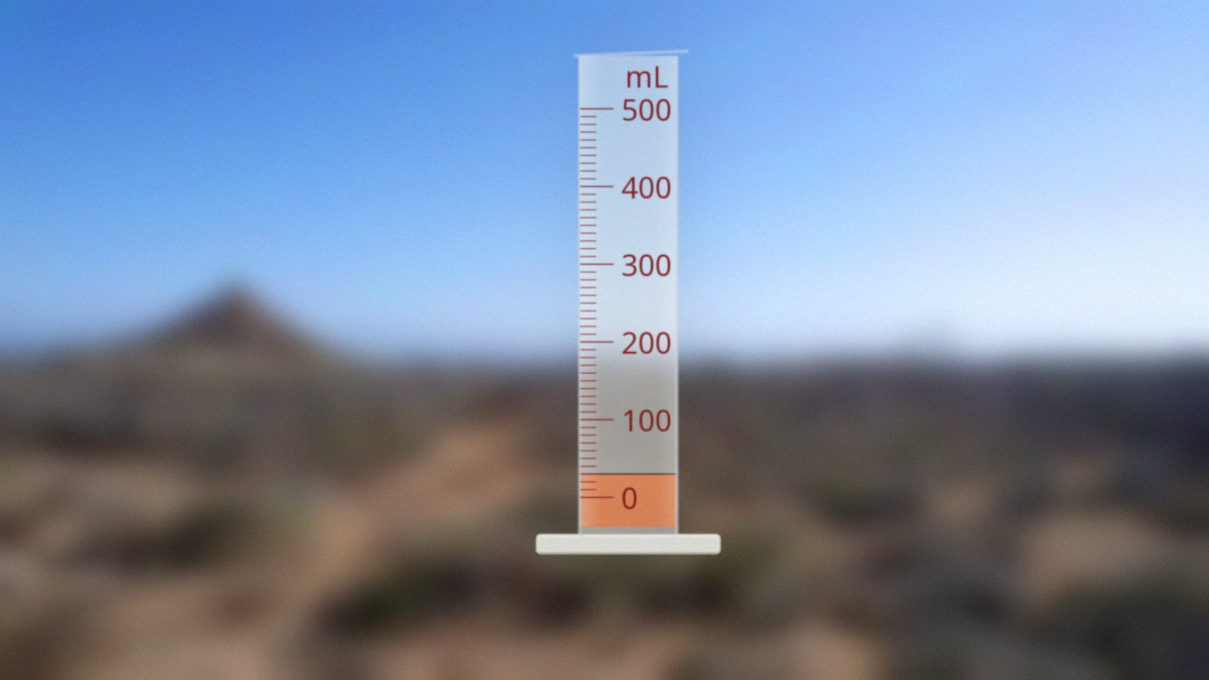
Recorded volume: 30
